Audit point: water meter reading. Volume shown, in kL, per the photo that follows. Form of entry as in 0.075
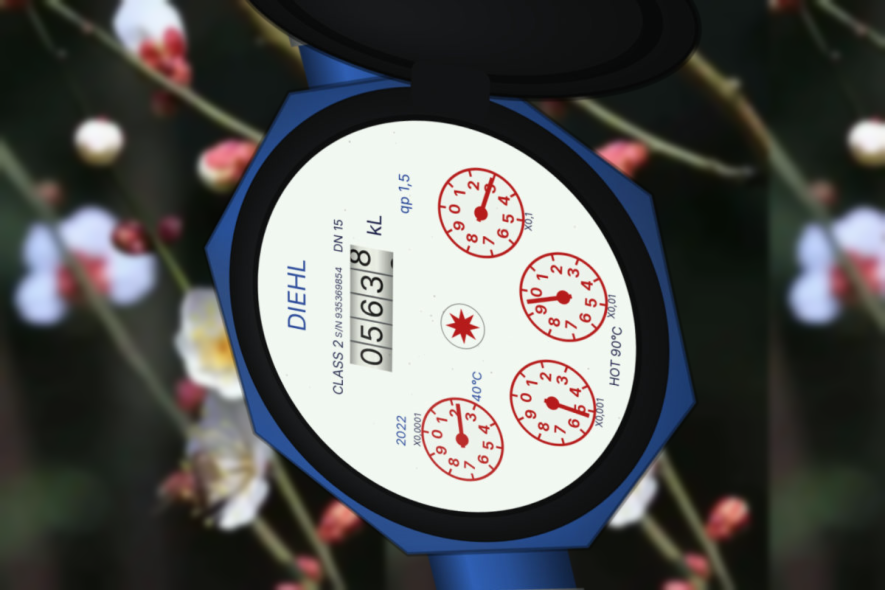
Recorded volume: 5638.2952
